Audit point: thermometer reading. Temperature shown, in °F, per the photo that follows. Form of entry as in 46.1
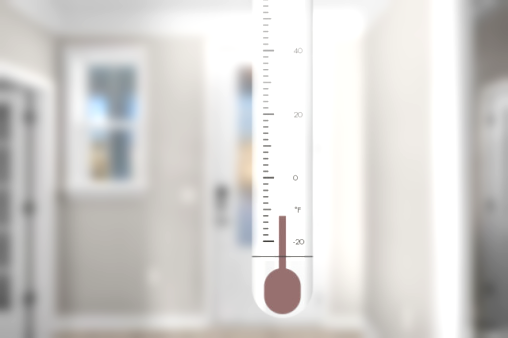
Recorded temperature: -12
